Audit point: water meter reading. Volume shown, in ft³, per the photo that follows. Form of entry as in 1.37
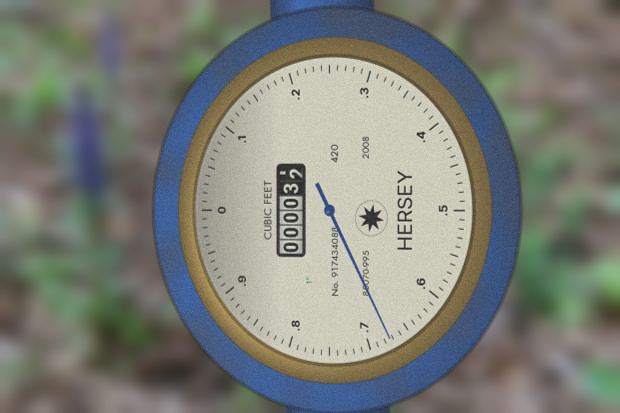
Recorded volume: 31.67
